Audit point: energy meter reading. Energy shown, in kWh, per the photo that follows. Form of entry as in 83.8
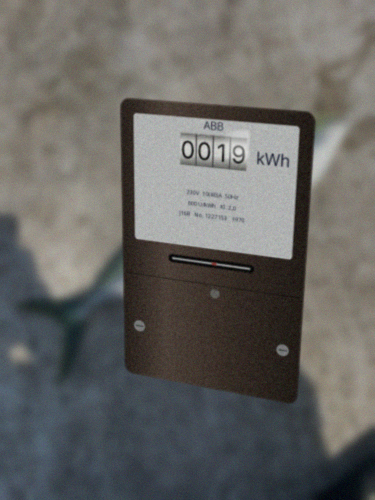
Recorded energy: 19
